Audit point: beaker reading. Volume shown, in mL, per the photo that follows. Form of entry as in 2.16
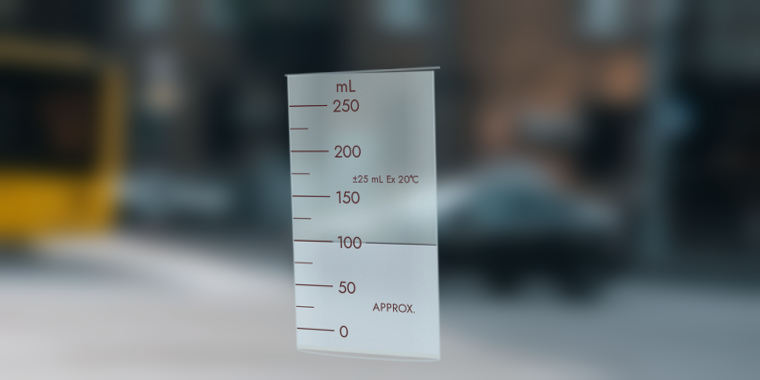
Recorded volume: 100
